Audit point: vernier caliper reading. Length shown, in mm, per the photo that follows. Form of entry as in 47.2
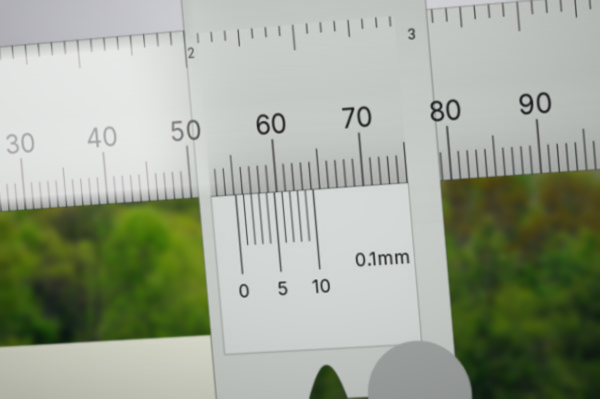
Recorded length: 55.2
